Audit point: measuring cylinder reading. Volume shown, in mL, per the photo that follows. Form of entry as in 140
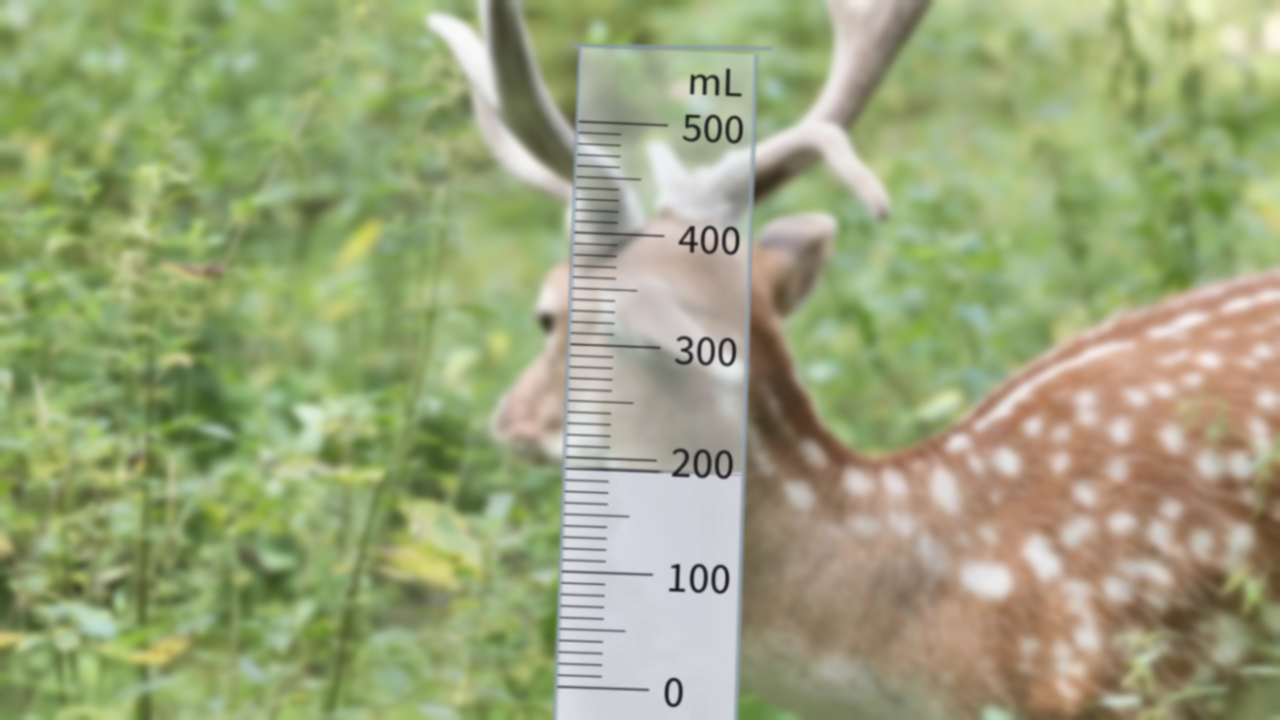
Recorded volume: 190
